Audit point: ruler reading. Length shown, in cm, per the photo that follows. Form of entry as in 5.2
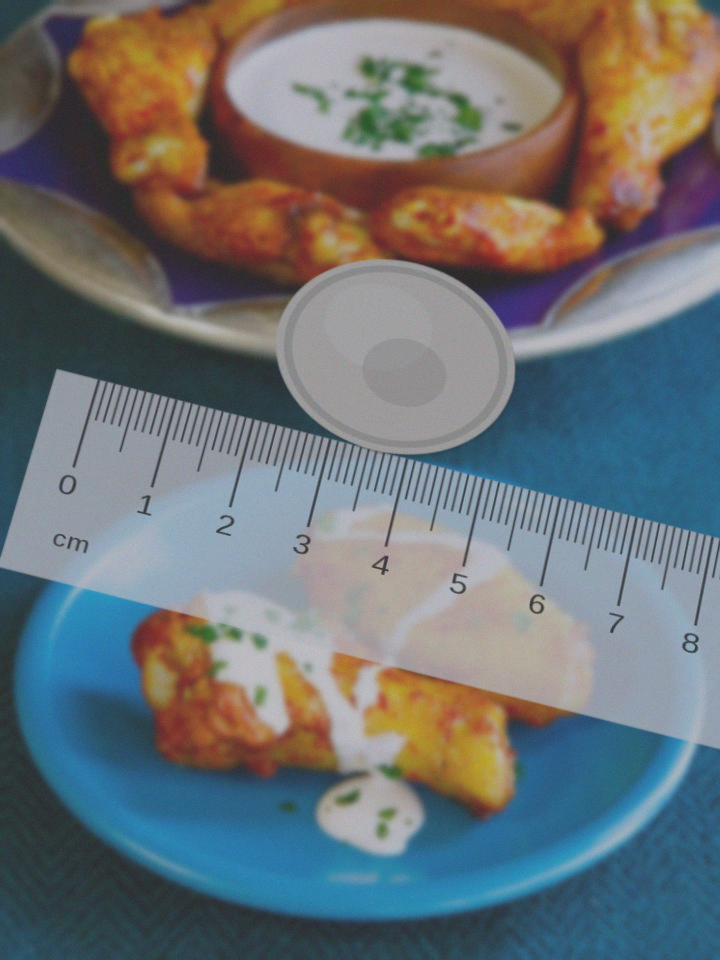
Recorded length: 3.1
